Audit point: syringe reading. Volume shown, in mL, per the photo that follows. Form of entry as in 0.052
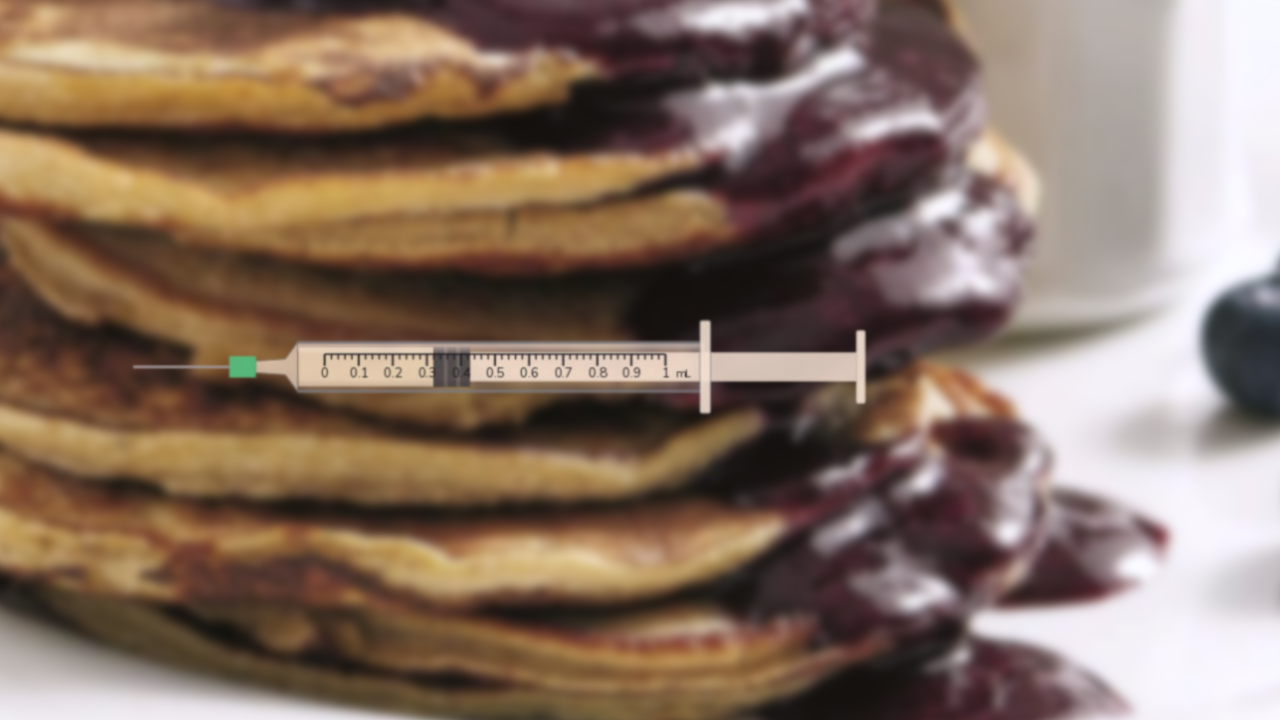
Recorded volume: 0.32
